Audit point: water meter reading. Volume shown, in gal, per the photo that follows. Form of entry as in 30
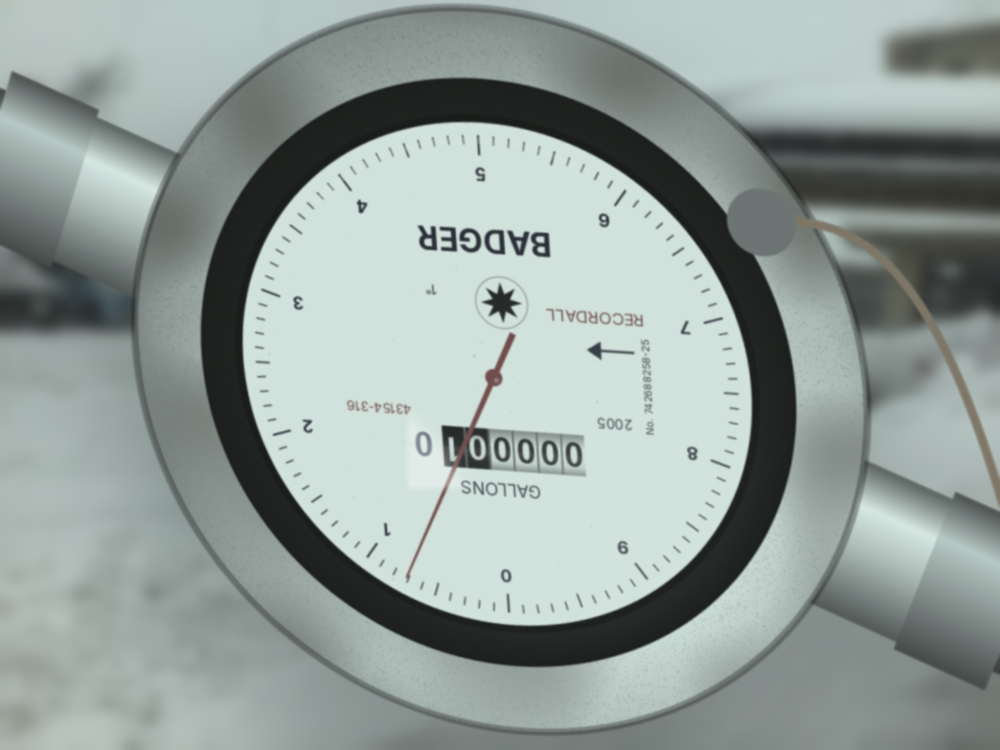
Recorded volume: 10.7
